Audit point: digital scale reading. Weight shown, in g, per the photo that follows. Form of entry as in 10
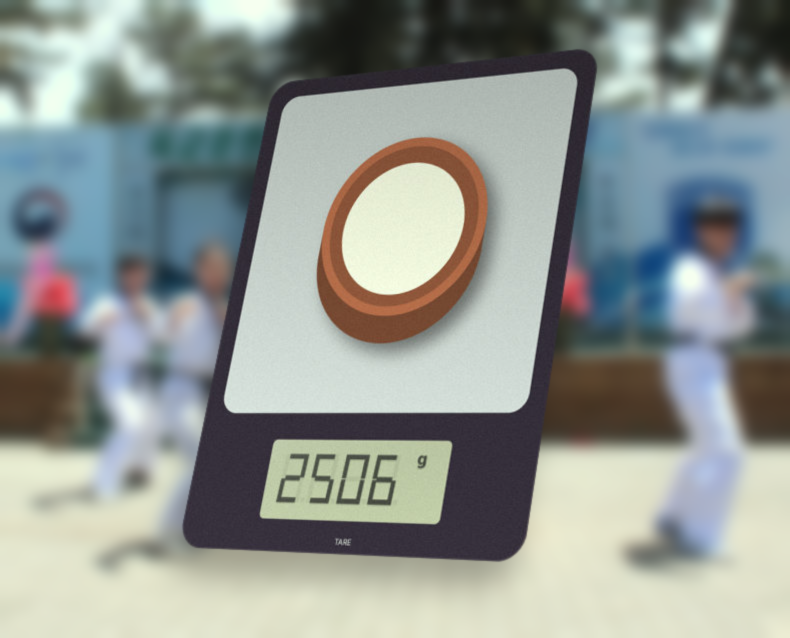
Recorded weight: 2506
